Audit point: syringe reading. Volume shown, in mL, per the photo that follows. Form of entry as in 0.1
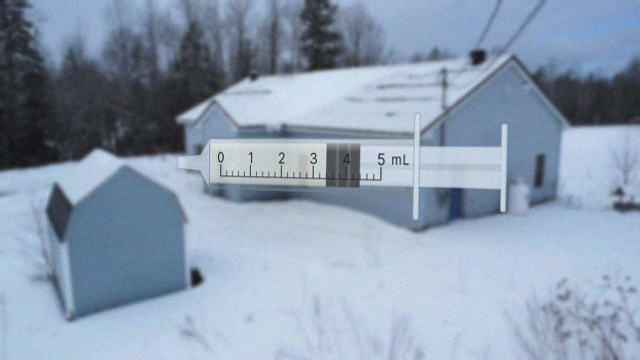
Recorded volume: 3.4
